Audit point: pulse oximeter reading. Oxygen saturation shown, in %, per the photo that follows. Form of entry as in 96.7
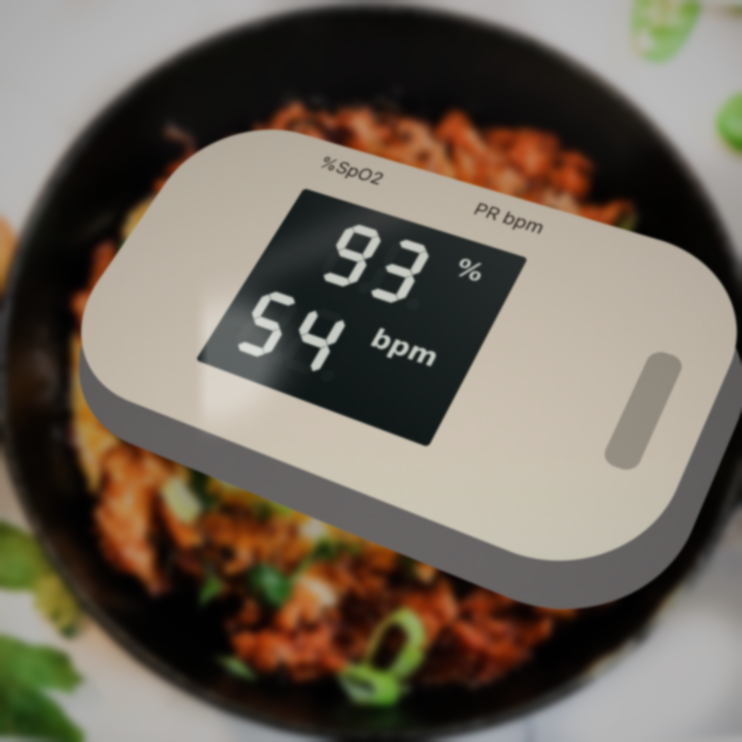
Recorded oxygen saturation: 93
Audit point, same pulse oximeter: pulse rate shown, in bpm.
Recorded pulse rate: 54
